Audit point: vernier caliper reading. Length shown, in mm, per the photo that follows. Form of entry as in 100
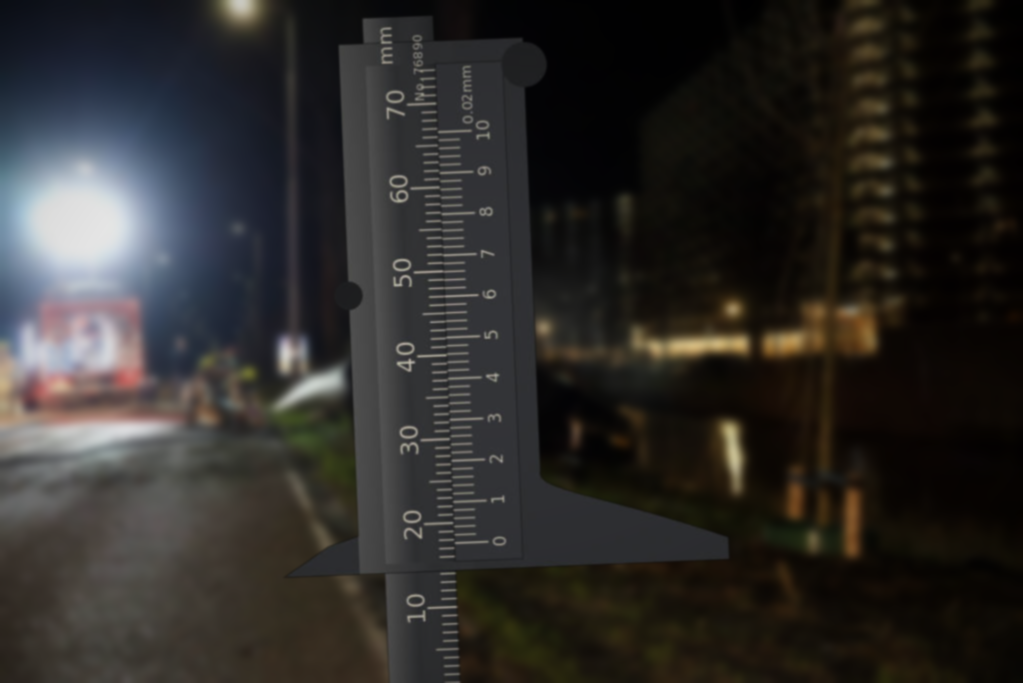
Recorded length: 17.6
